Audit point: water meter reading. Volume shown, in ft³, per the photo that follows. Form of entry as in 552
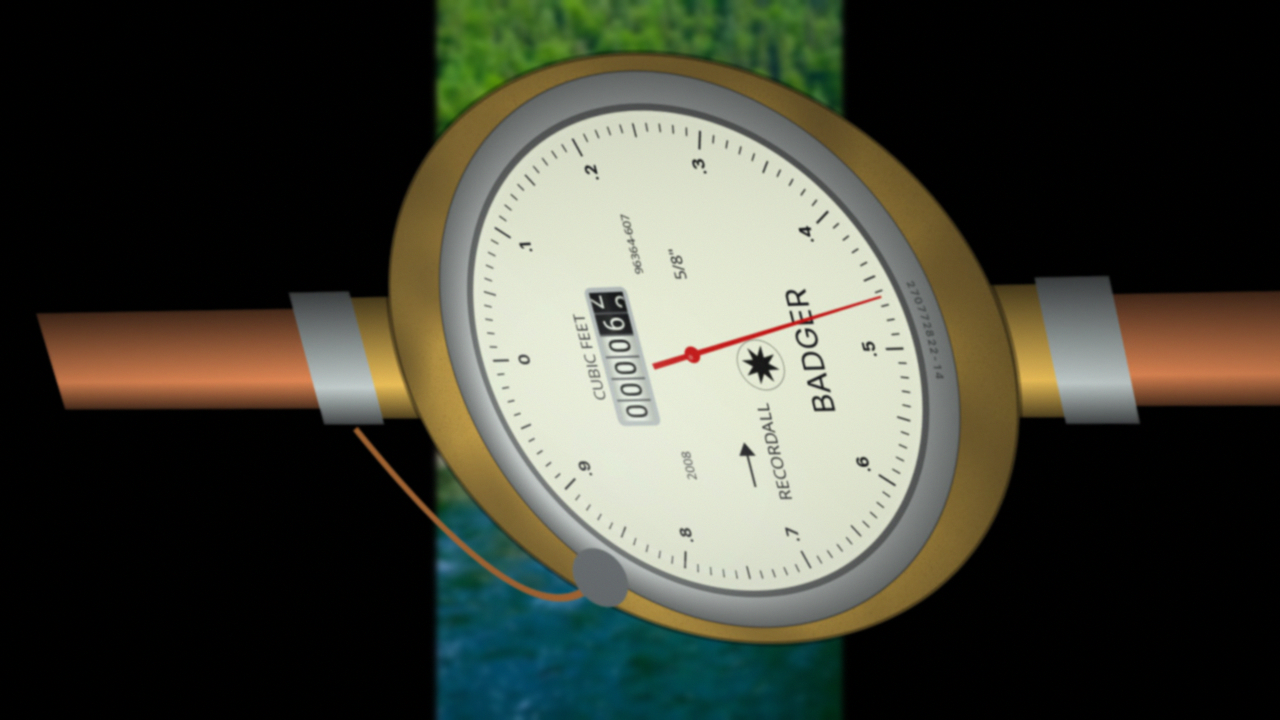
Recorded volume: 62.46
